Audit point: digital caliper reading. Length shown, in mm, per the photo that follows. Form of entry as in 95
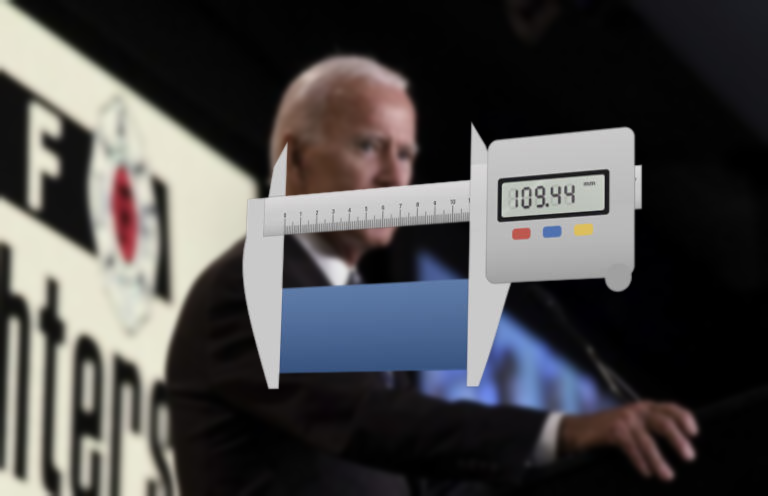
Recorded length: 109.44
